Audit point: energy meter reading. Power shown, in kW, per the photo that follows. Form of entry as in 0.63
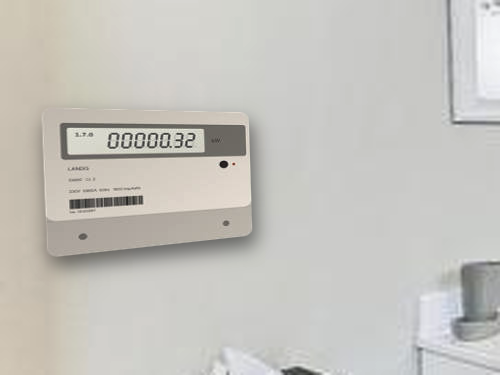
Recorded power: 0.32
